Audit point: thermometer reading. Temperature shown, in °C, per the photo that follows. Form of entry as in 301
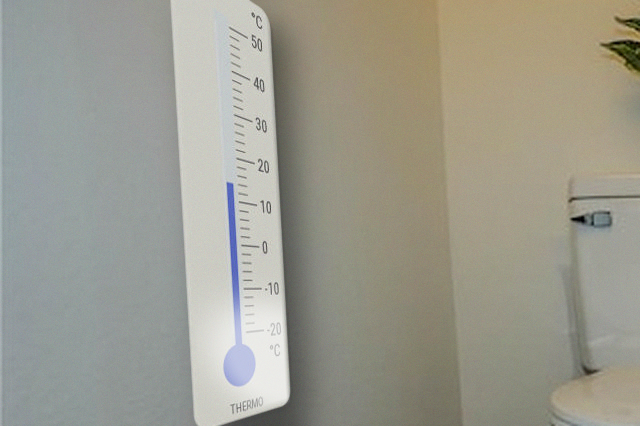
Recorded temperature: 14
